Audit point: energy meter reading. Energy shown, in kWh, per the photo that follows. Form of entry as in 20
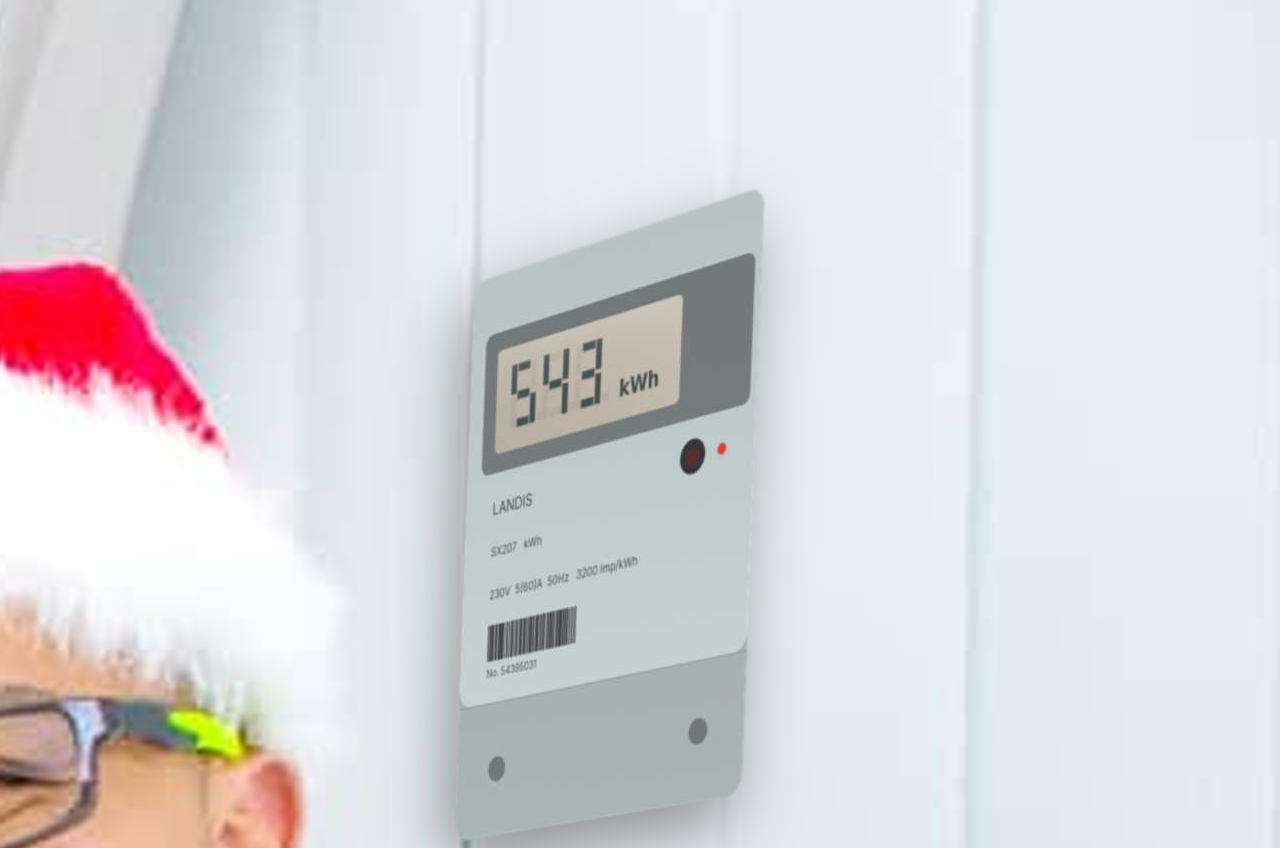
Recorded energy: 543
